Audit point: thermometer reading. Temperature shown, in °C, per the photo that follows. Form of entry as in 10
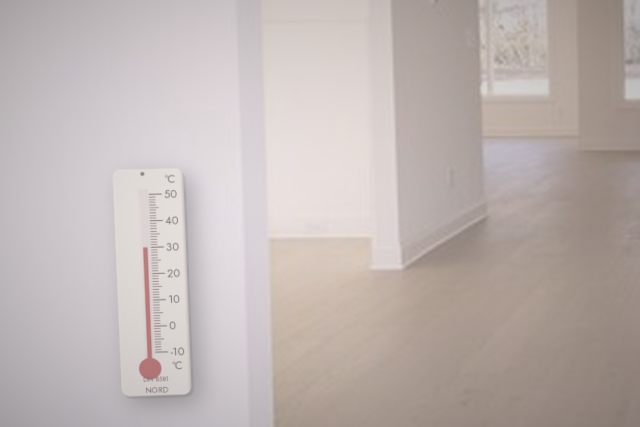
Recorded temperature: 30
